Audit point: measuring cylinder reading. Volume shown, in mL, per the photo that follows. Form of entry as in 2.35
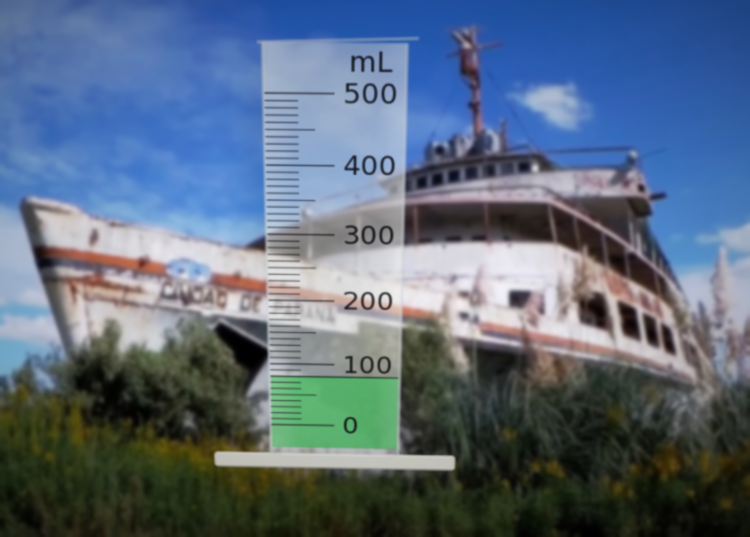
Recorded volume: 80
